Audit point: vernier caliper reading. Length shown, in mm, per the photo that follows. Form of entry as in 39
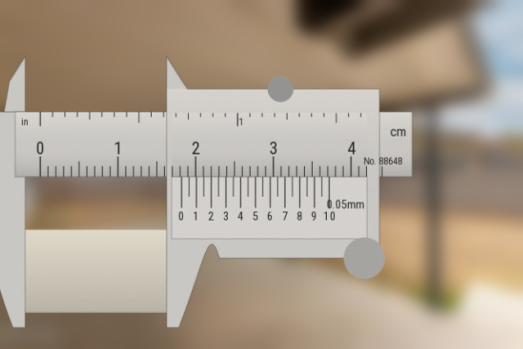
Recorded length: 18.2
